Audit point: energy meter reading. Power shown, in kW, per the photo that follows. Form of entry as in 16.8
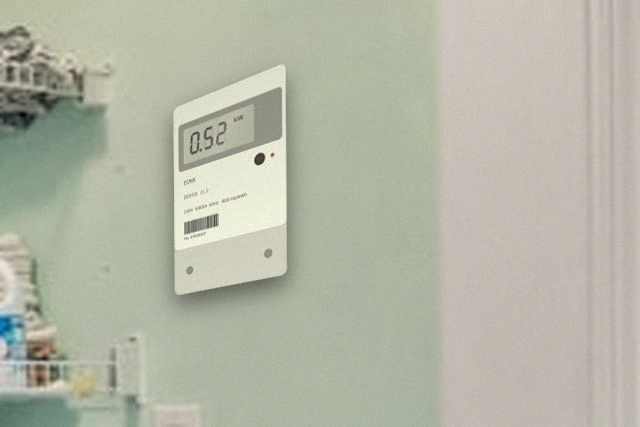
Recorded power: 0.52
